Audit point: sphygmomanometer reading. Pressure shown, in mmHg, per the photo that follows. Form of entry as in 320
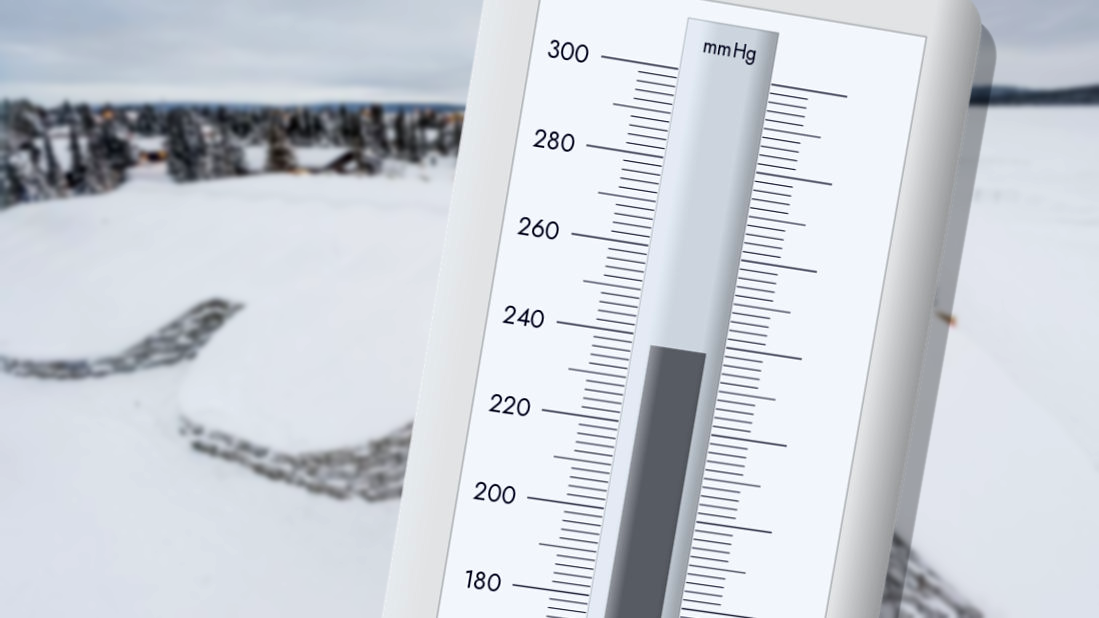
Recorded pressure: 238
